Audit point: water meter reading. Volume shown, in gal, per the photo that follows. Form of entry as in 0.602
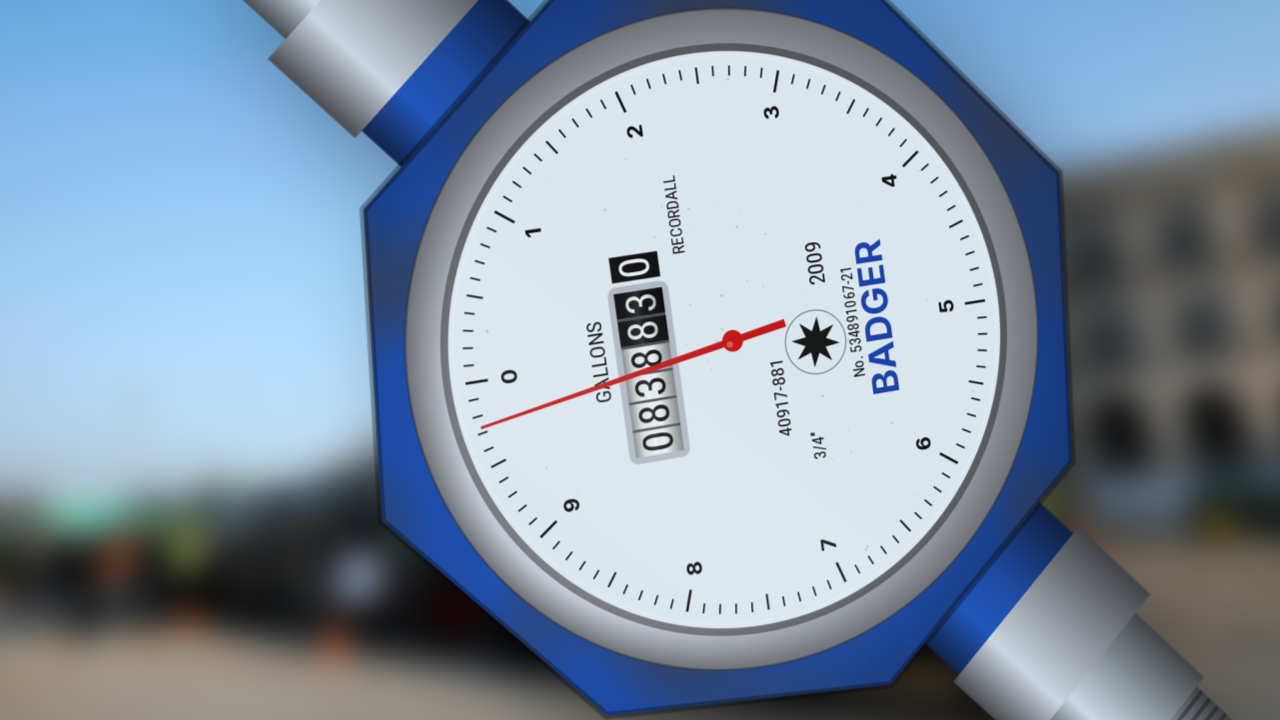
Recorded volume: 838829.7
